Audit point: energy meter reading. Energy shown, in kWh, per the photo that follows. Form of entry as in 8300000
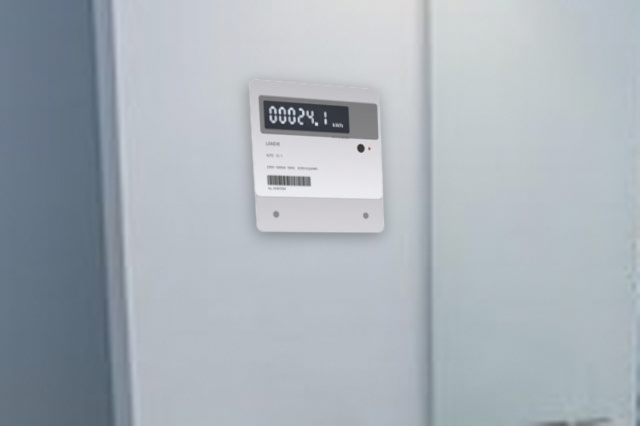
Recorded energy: 24.1
